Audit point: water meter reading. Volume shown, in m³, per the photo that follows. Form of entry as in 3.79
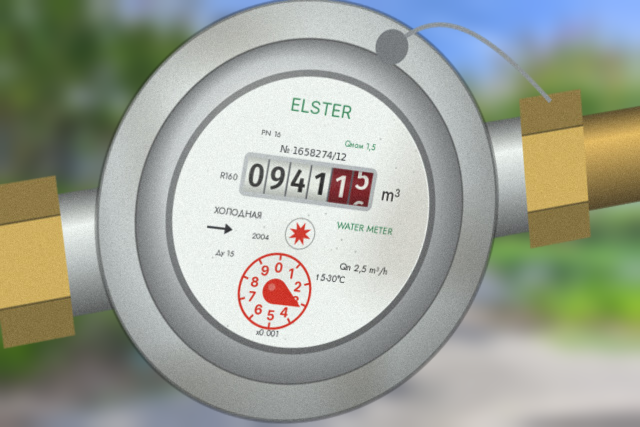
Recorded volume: 941.153
